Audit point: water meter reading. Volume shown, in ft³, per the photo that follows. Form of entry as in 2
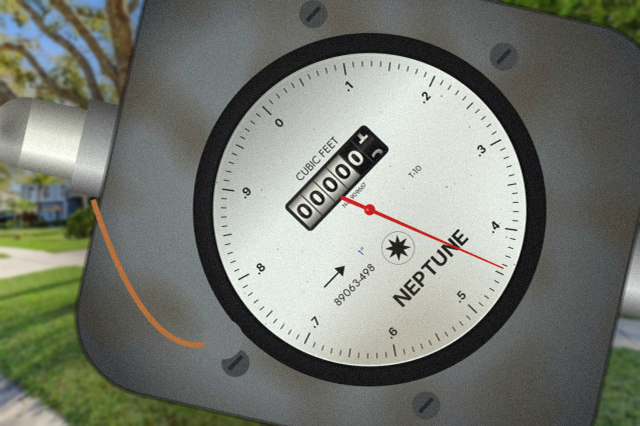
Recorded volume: 1.44
